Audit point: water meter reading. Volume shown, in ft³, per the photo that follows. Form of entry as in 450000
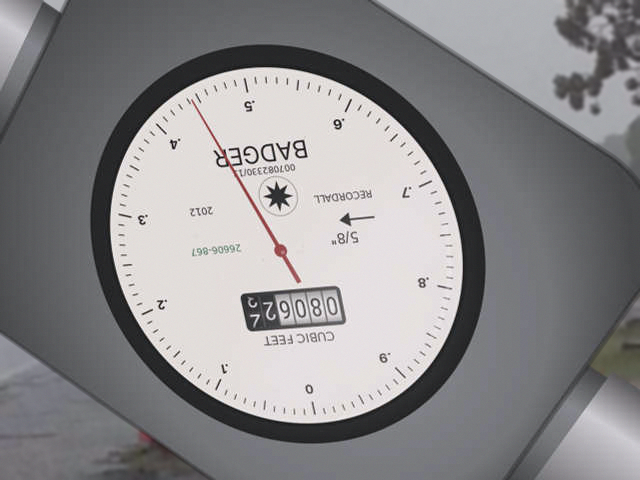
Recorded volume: 80622.44
